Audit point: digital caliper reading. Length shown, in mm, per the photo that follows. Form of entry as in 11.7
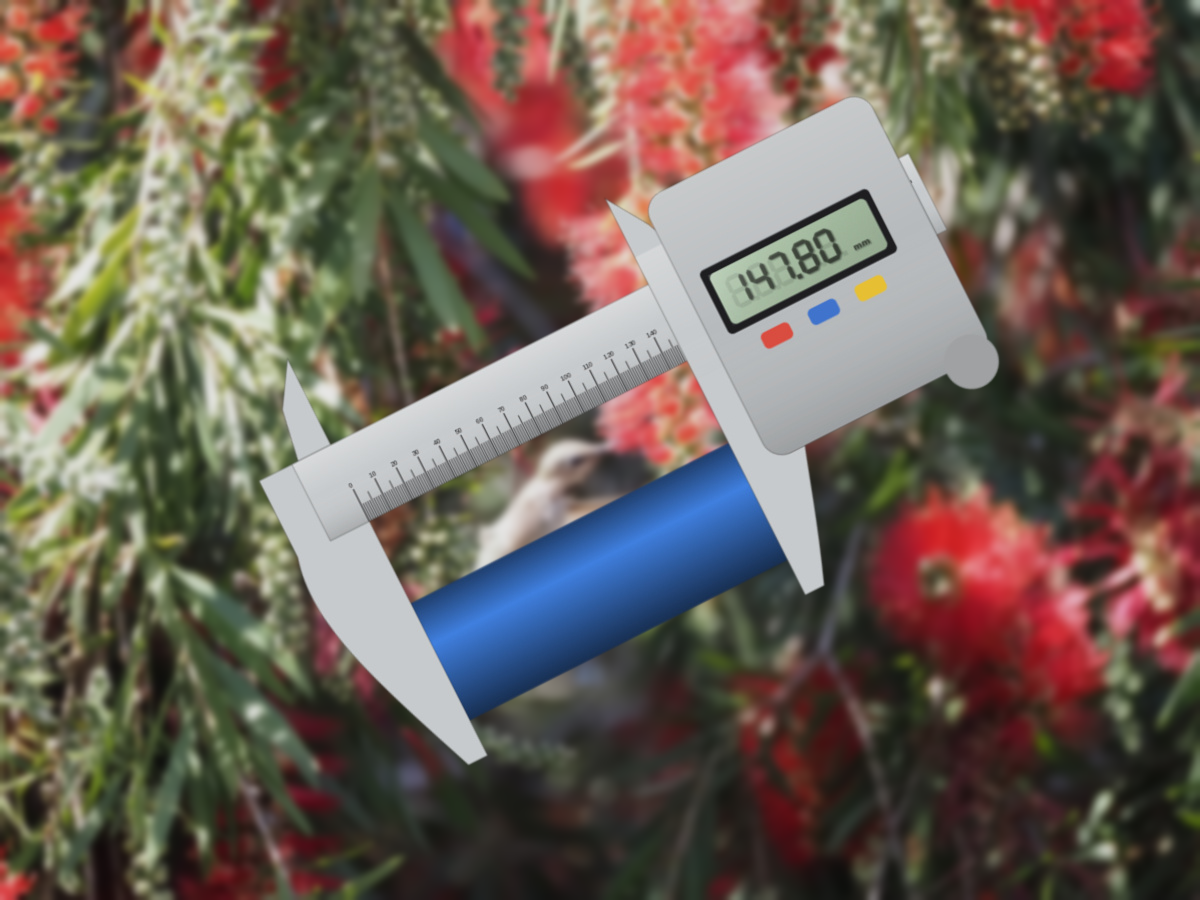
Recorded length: 147.80
